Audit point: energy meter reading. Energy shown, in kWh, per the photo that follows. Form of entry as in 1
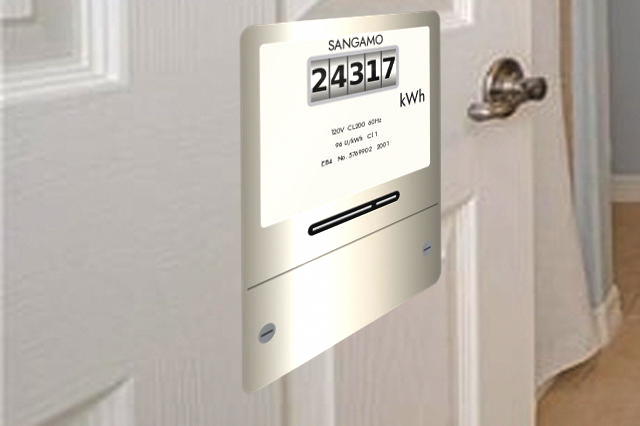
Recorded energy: 24317
